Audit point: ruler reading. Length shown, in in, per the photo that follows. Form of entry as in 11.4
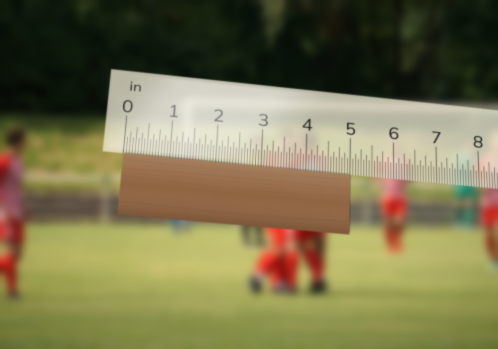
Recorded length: 5
